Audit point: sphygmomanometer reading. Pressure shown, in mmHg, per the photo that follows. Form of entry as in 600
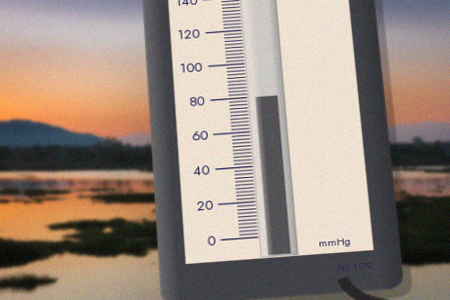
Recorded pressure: 80
